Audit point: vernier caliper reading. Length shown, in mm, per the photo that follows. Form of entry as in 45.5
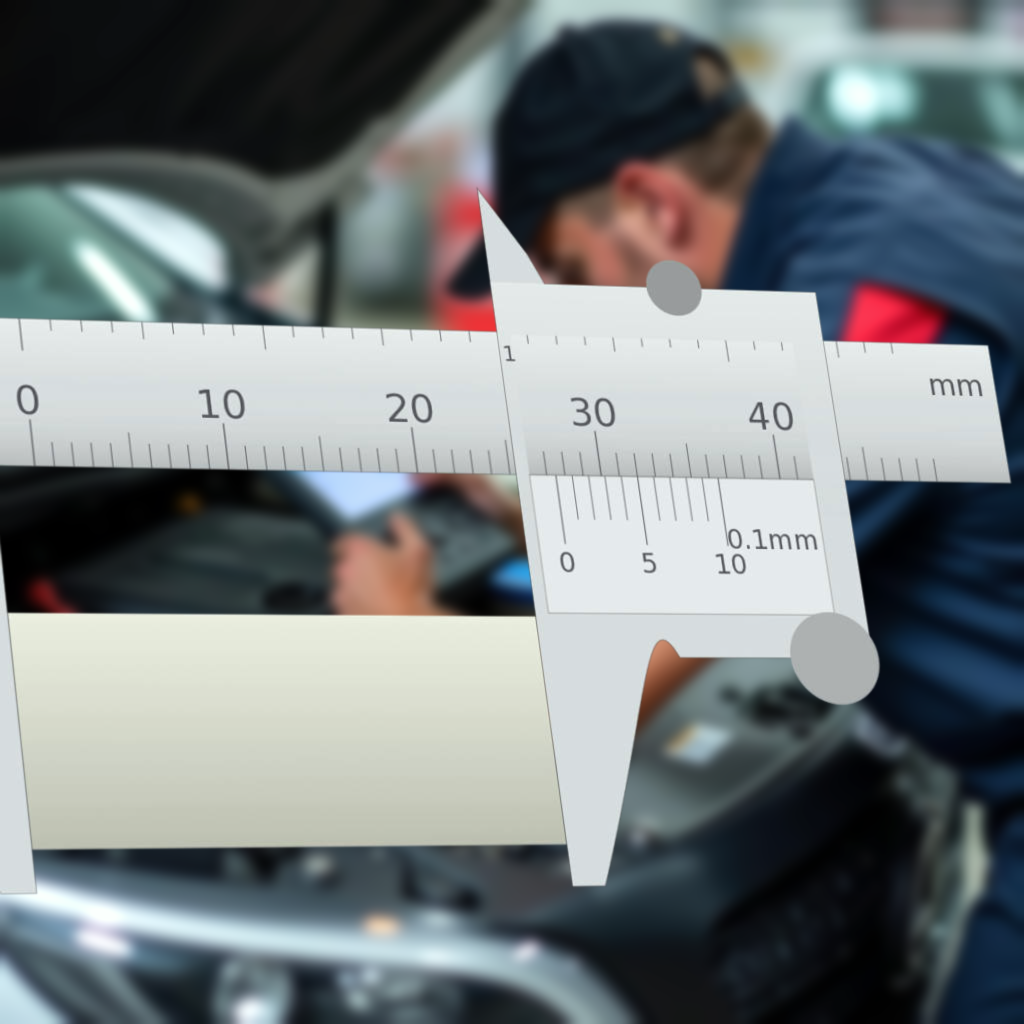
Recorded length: 27.5
